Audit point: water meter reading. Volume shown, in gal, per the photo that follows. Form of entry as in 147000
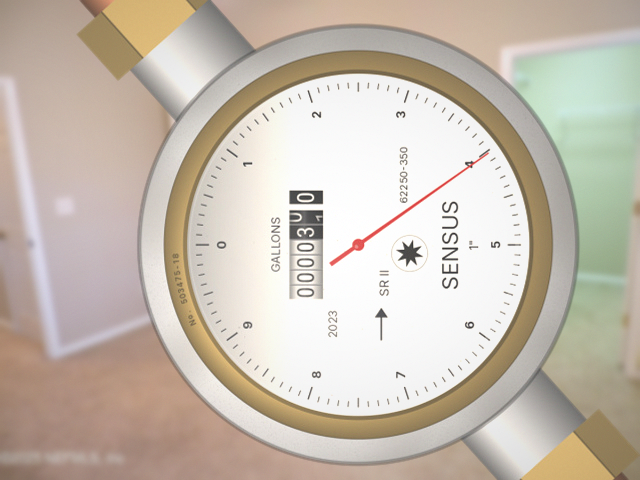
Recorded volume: 304.0
